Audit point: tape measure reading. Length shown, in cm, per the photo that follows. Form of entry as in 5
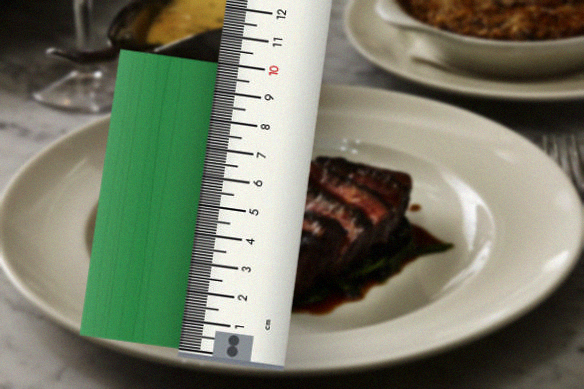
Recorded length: 10
